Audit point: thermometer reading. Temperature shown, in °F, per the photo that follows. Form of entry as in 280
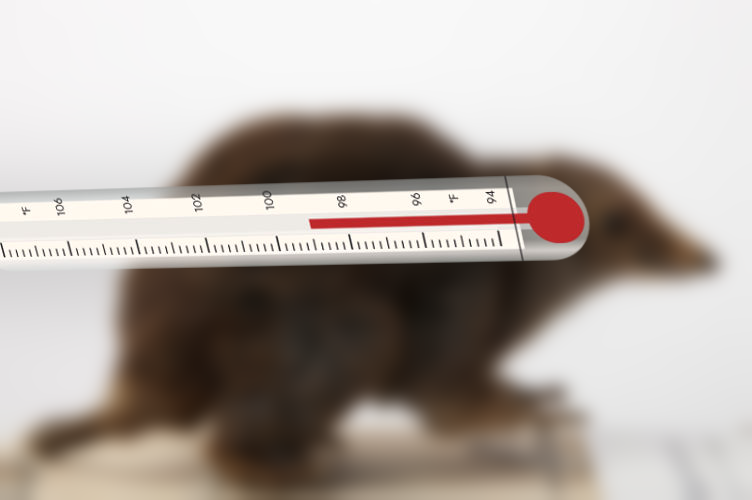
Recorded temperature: 99
